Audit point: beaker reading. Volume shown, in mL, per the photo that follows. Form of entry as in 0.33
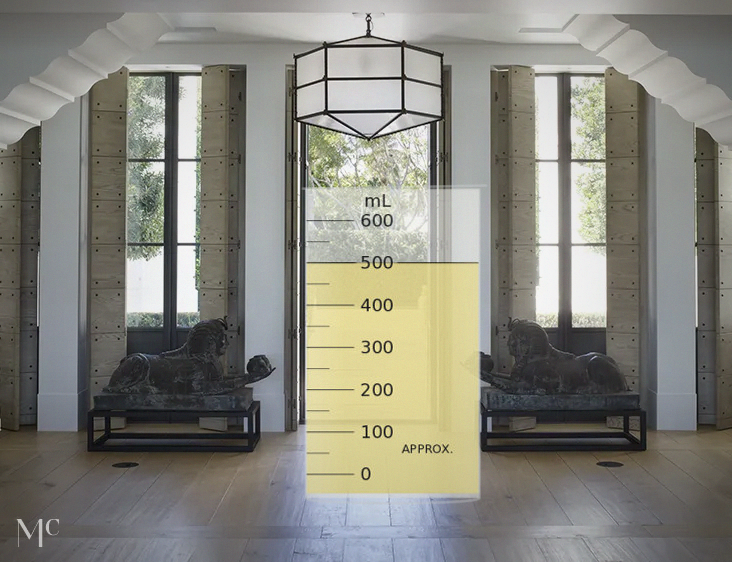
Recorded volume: 500
